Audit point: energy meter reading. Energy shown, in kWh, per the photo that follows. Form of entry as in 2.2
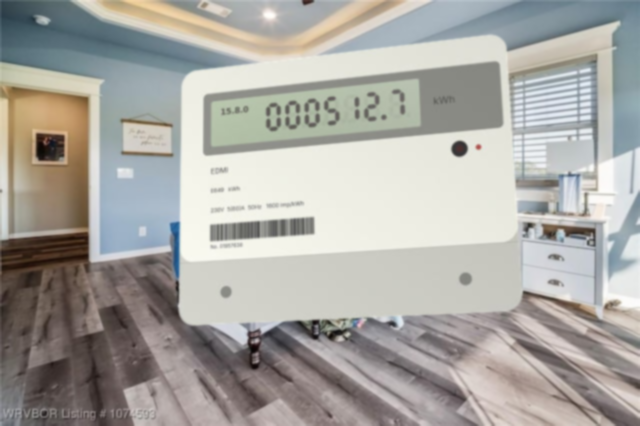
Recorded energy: 512.7
